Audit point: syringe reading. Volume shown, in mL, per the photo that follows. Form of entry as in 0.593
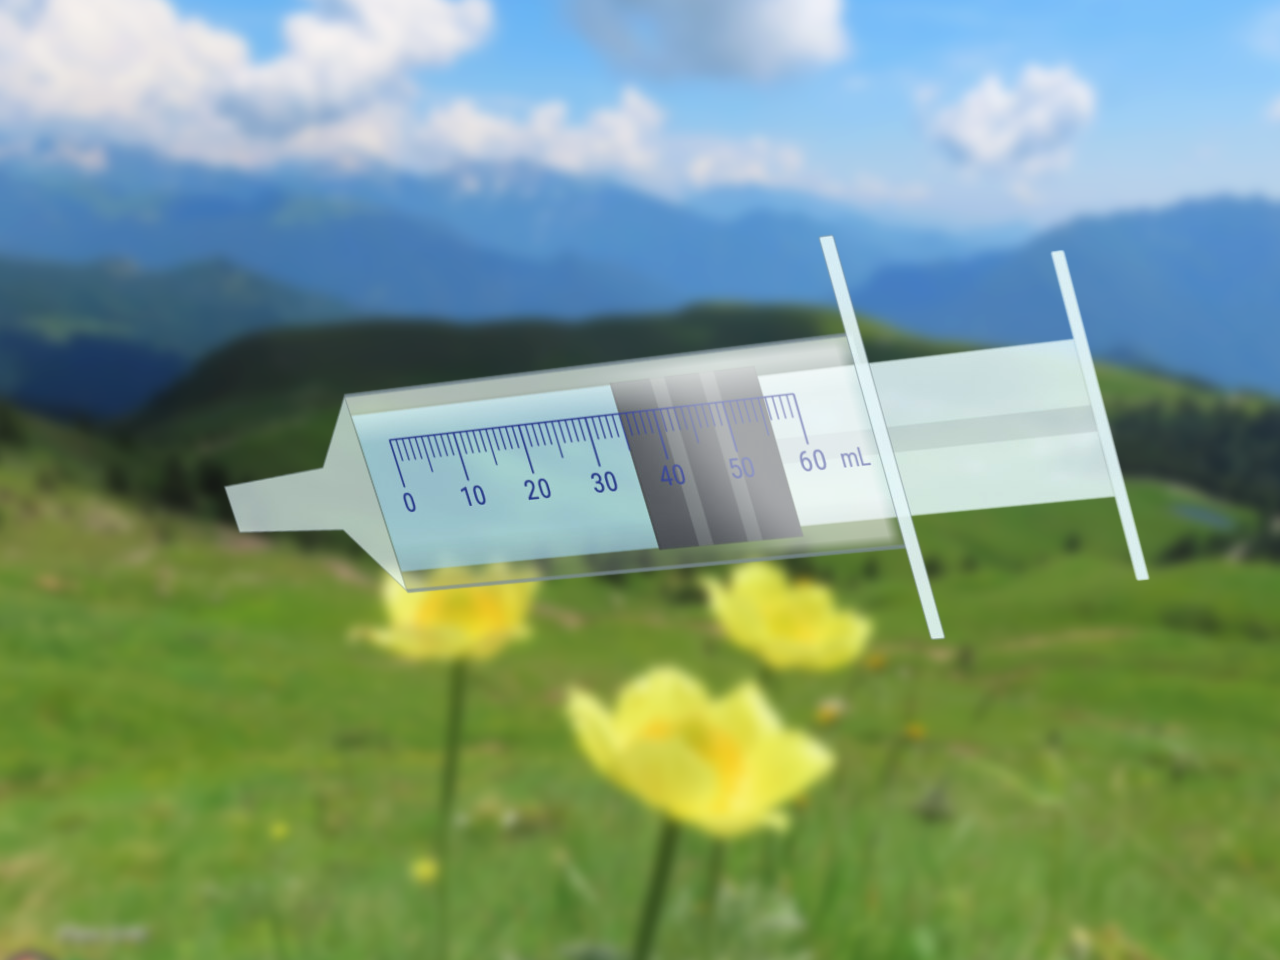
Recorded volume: 35
